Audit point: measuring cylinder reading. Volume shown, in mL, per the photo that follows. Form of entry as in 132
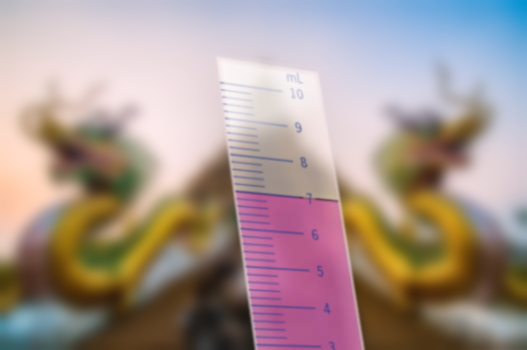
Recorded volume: 7
